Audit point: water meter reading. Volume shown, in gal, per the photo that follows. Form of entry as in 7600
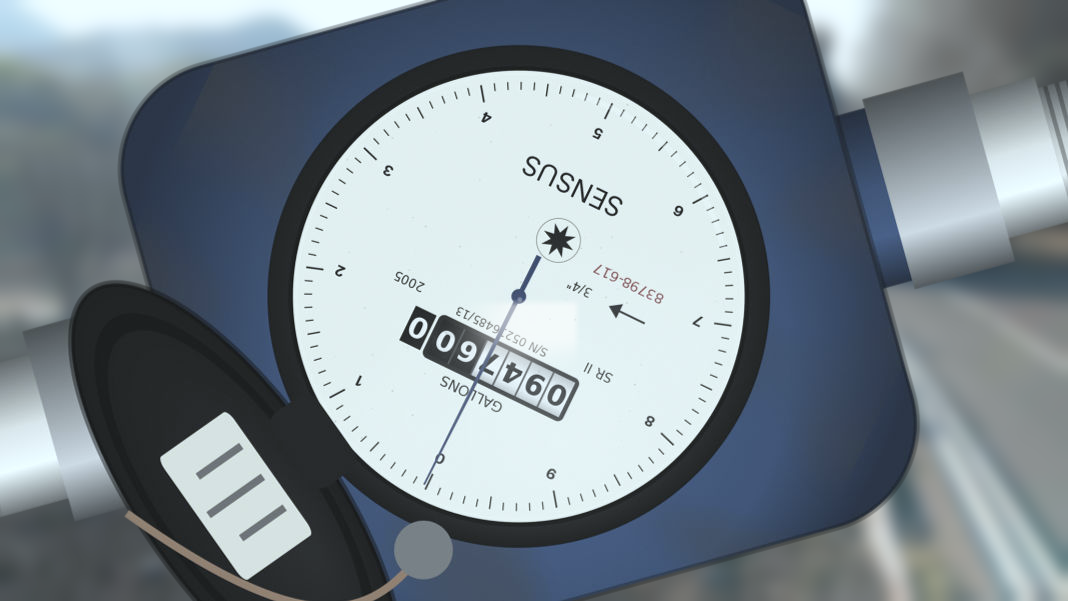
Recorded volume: 947600.0
